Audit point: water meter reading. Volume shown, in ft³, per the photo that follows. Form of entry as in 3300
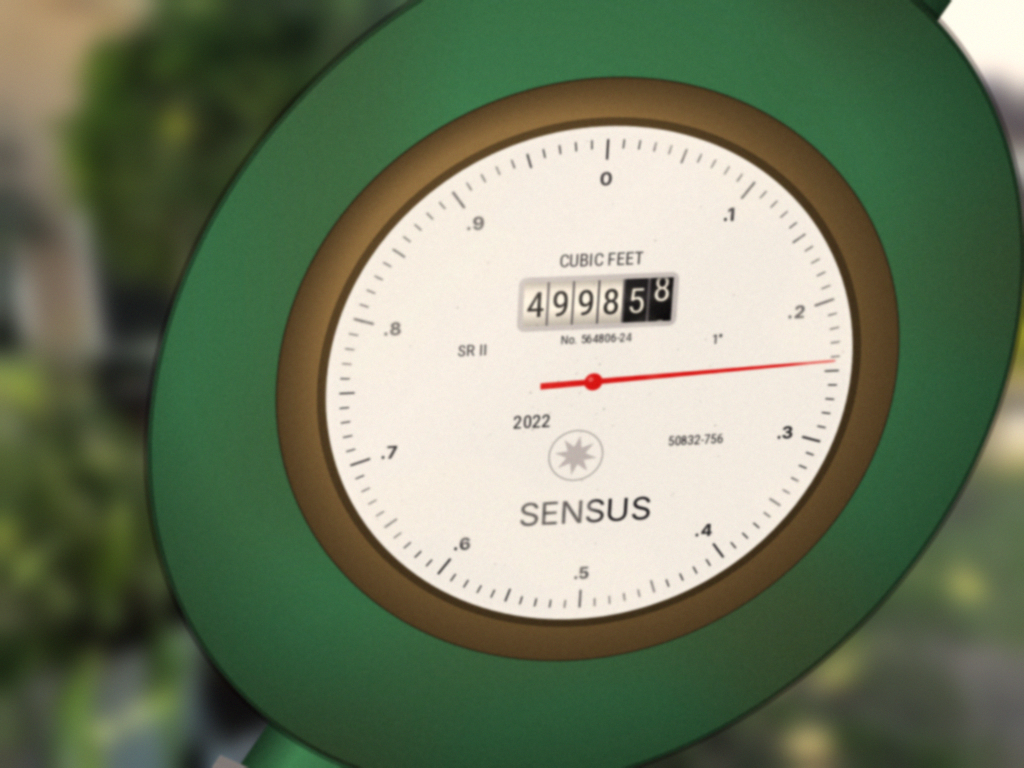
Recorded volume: 499858.24
